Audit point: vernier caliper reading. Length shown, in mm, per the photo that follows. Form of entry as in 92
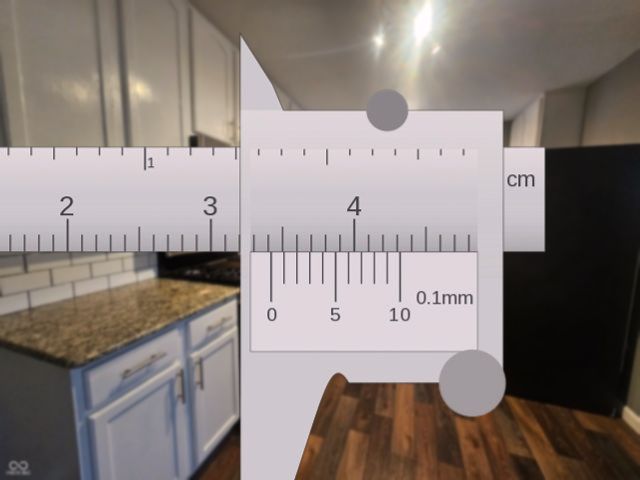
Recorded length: 34.2
